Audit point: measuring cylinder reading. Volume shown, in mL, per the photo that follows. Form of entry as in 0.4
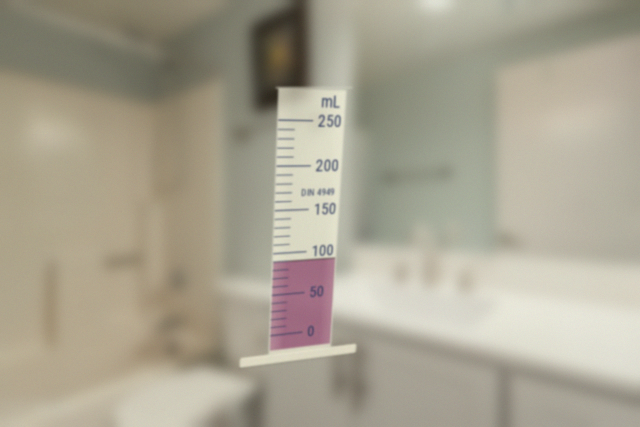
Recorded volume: 90
